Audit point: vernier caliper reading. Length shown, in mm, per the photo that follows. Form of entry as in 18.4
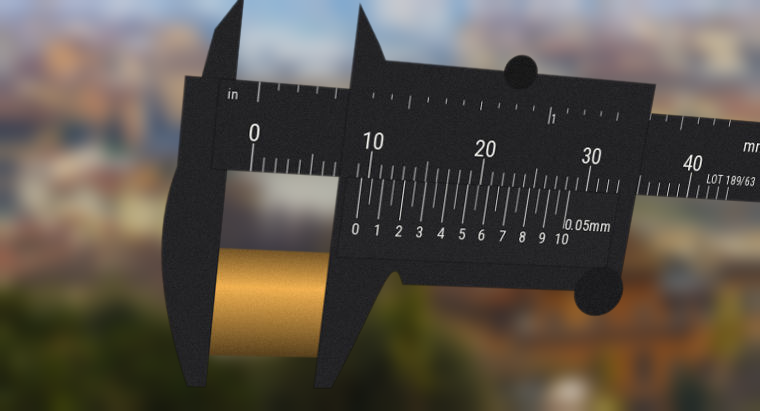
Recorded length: 9.4
